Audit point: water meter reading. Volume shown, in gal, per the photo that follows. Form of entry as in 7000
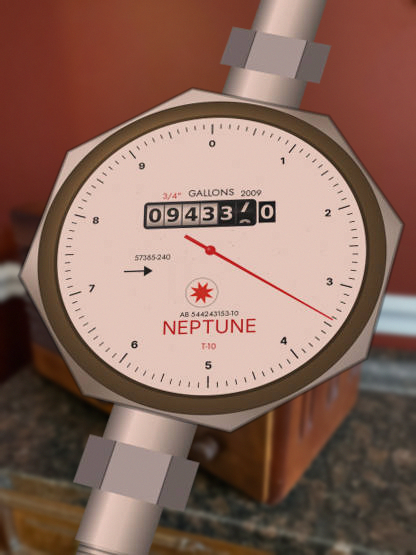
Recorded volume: 943373.4
